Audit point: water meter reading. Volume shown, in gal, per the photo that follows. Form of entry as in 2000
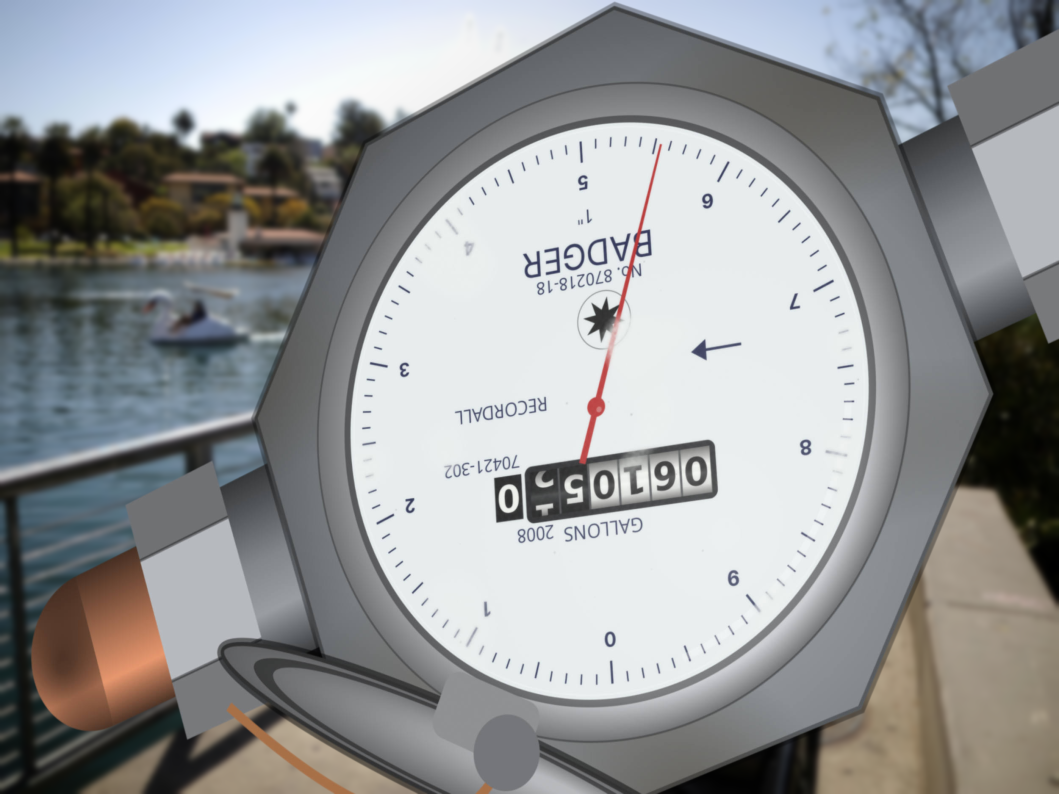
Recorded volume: 610515.5
